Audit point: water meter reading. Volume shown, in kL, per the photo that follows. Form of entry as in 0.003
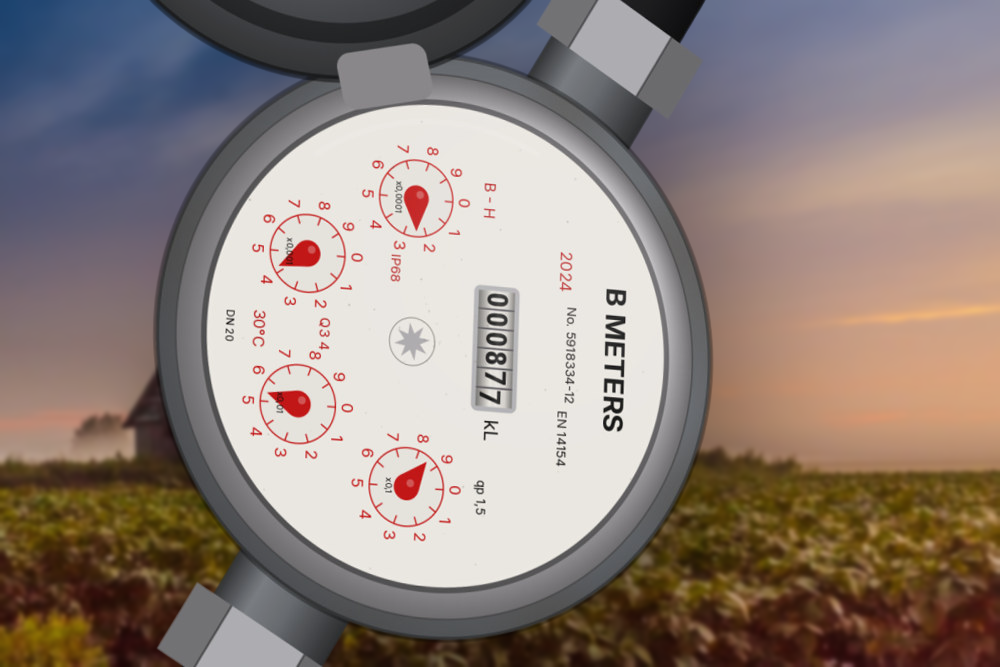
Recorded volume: 876.8542
